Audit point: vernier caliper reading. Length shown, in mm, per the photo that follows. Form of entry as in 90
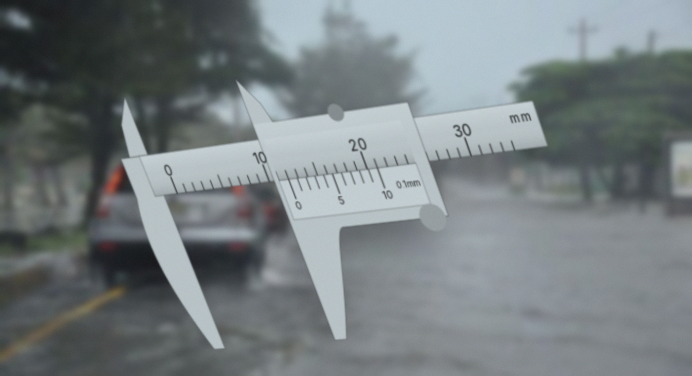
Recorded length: 12.0
